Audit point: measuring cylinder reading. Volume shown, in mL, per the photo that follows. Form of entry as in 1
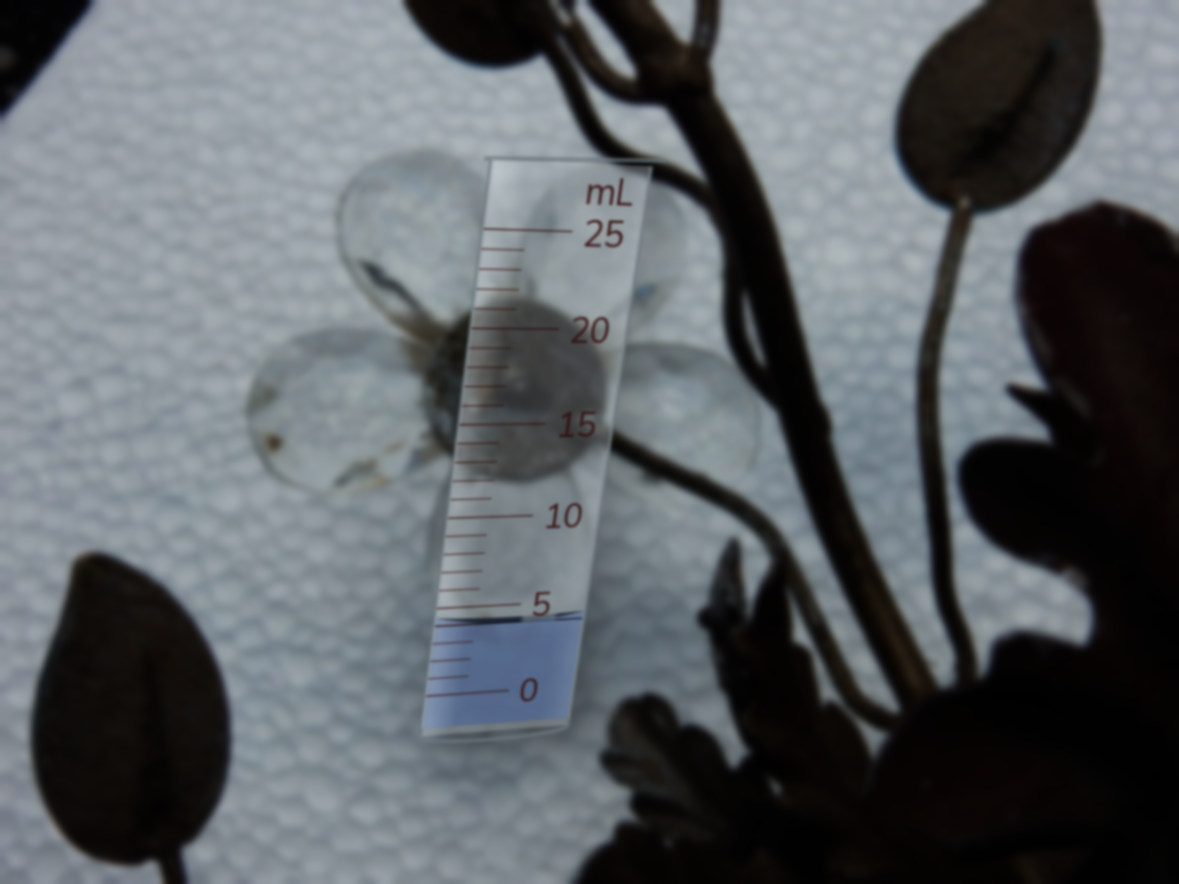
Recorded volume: 4
